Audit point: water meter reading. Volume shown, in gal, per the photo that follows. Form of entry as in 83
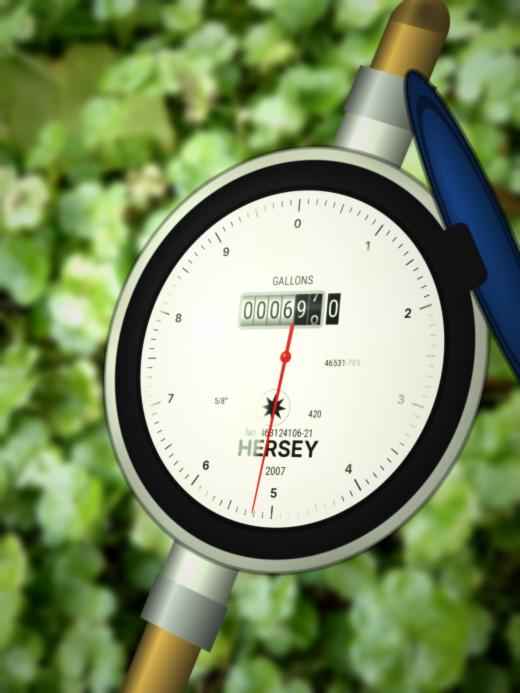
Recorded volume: 6975.2
